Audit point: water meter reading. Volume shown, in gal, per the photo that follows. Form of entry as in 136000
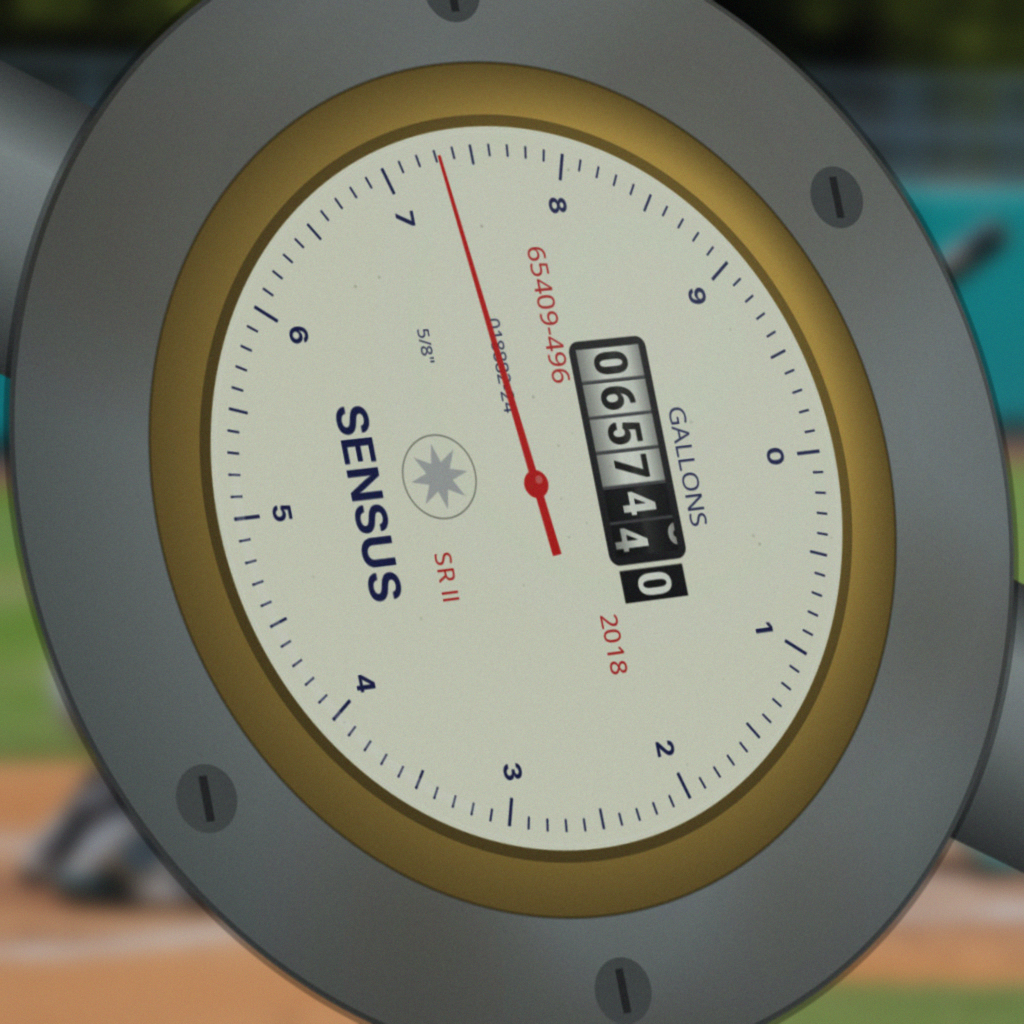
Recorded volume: 657437.3
